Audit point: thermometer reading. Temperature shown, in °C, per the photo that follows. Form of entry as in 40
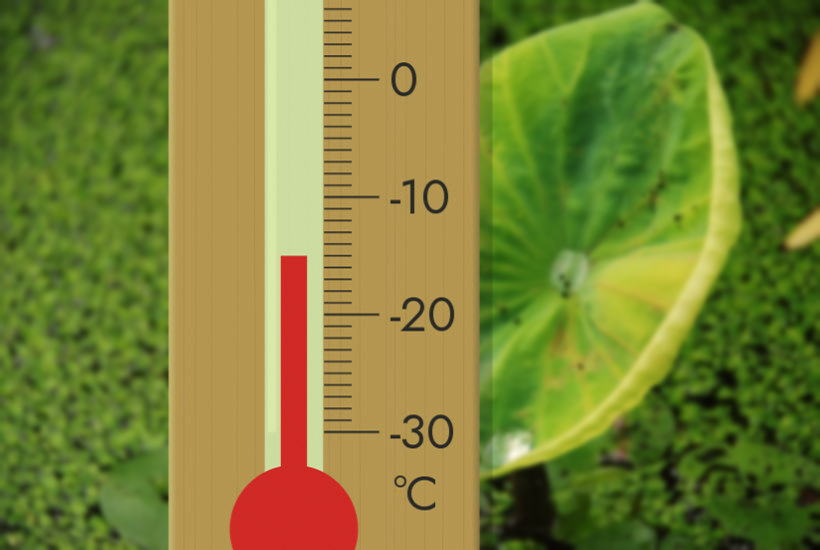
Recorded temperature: -15
